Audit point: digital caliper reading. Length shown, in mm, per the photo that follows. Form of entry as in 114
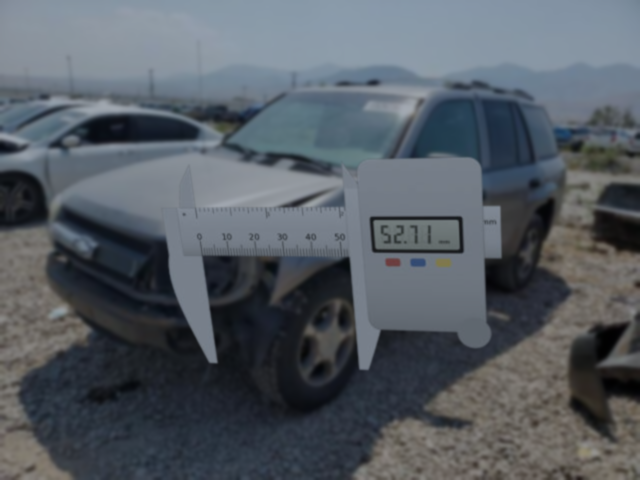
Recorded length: 52.71
